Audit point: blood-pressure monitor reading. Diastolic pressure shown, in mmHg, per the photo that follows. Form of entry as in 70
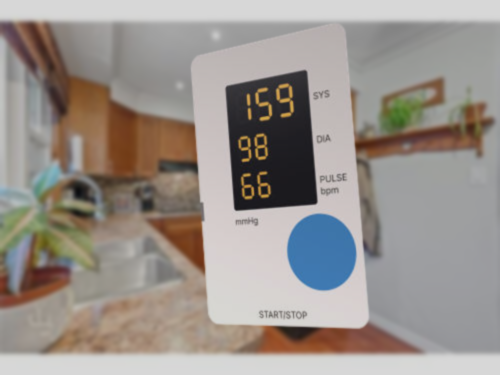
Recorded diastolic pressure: 98
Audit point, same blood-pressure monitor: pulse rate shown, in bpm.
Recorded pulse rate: 66
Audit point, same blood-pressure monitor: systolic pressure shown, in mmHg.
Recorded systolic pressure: 159
